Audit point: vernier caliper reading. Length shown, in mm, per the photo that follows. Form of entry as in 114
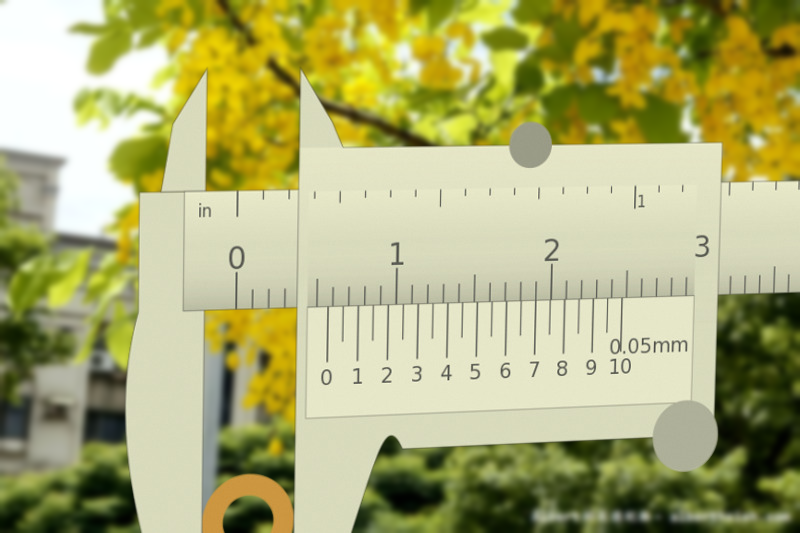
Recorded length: 5.7
